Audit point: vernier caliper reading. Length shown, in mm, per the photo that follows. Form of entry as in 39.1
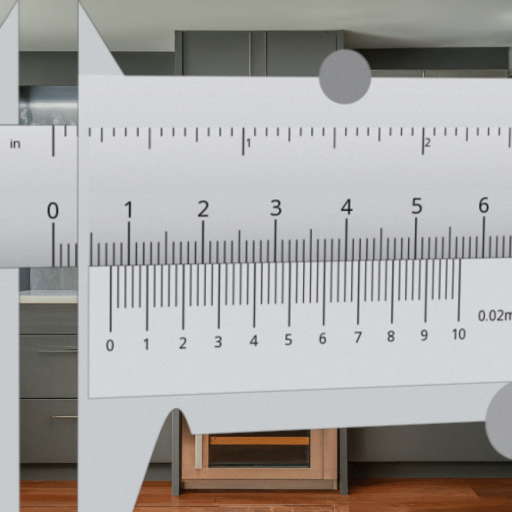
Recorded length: 7.6
